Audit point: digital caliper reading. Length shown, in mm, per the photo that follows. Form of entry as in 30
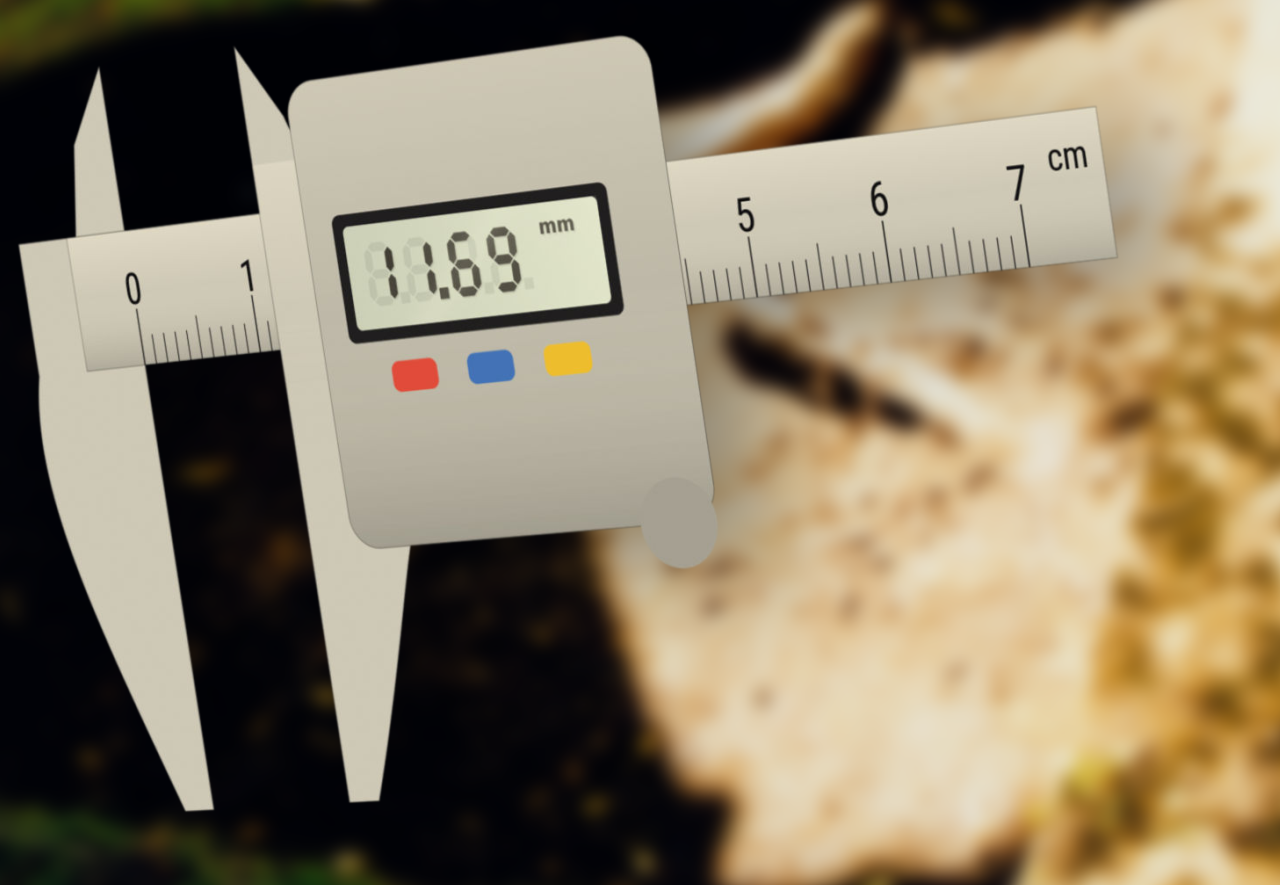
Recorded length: 11.69
